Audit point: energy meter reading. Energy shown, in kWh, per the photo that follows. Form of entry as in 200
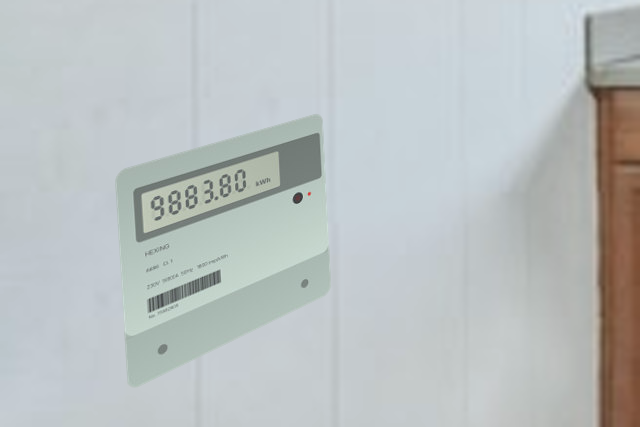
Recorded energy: 9883.80
